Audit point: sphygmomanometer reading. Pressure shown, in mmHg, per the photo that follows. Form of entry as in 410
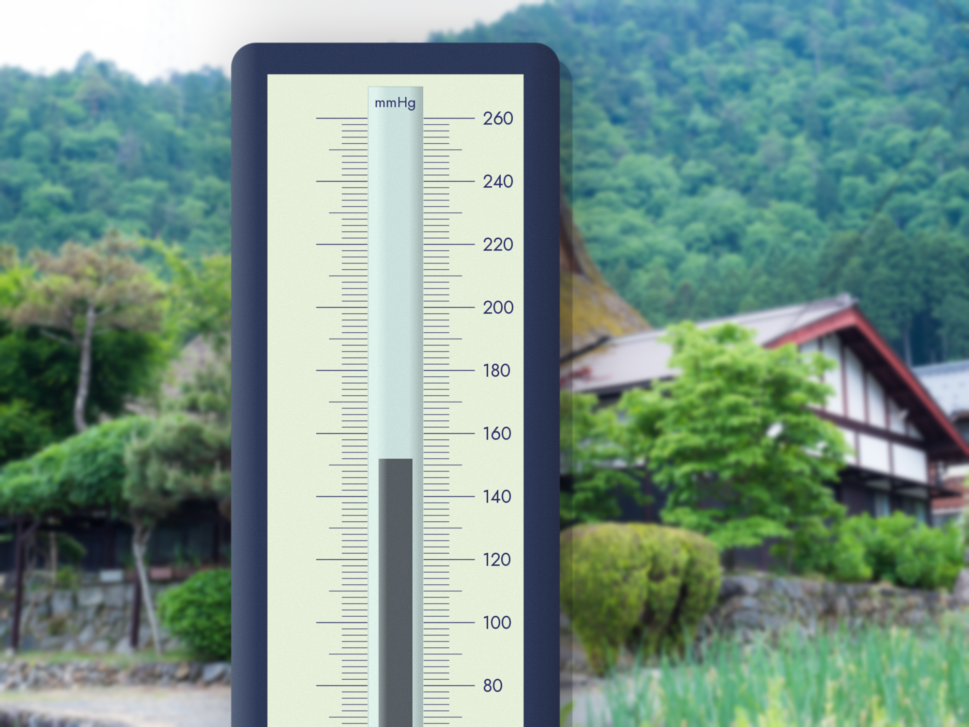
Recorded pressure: 152
